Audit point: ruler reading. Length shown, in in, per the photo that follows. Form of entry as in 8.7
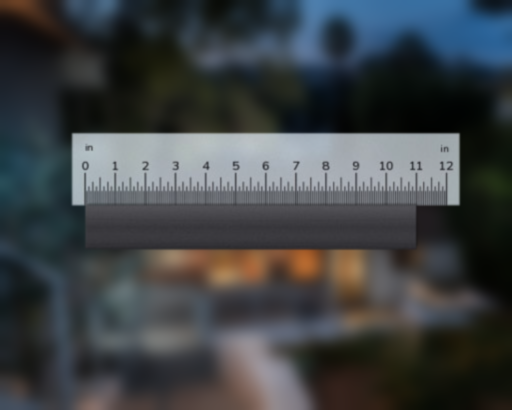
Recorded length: 11
